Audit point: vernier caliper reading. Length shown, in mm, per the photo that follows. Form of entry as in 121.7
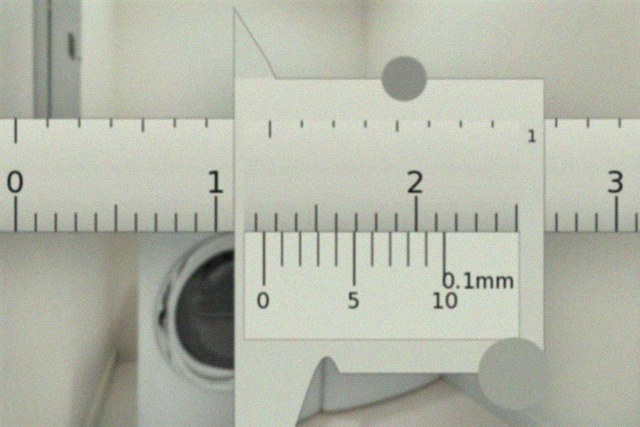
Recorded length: 12.4
